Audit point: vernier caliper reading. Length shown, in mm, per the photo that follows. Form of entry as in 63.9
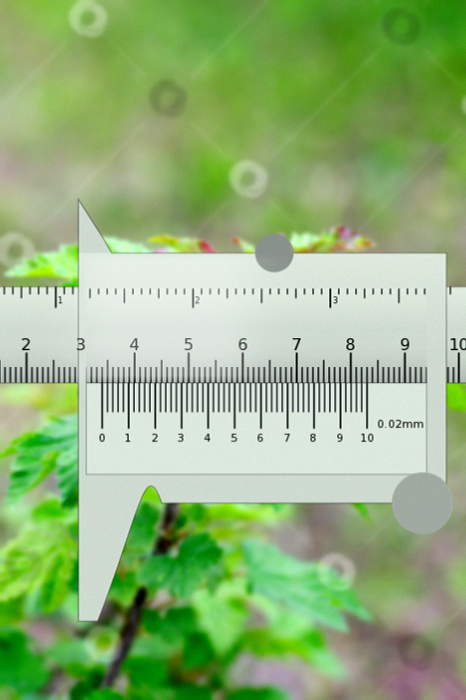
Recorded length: 34.0
